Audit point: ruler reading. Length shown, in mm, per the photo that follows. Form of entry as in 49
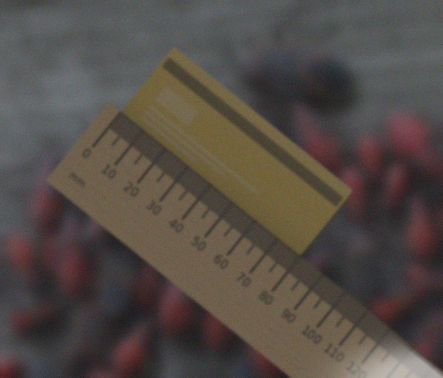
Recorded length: 80
